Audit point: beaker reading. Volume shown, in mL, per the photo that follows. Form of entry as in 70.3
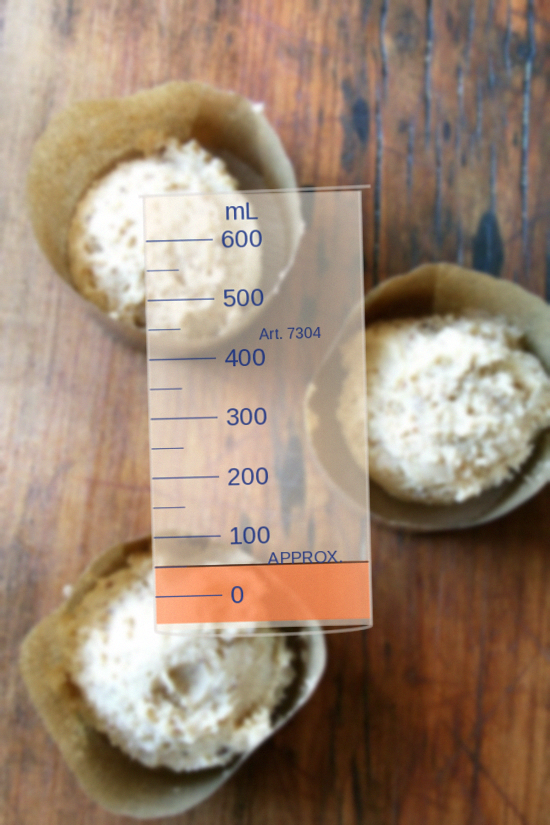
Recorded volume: 50
